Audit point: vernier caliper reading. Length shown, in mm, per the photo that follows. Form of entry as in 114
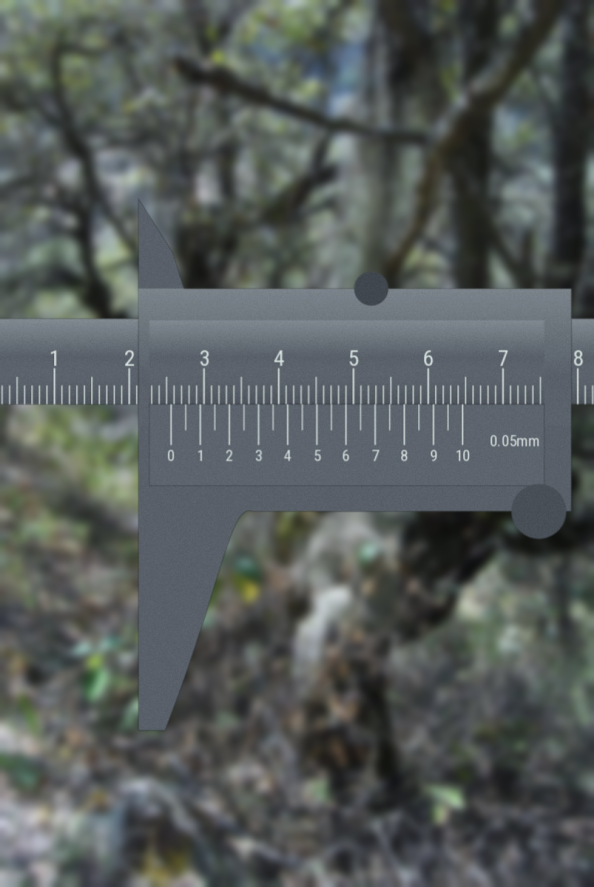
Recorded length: 25.6
